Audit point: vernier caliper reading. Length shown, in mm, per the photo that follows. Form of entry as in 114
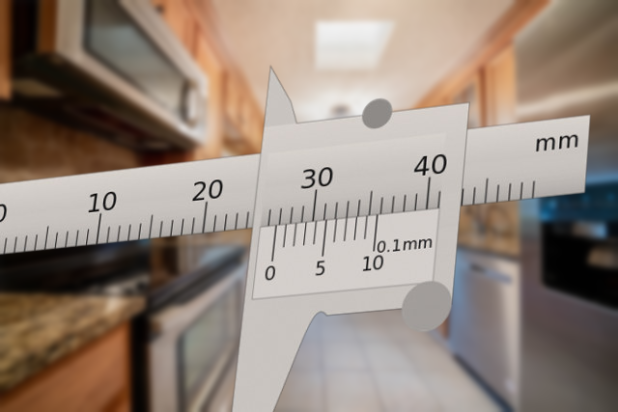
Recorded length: 26.7
